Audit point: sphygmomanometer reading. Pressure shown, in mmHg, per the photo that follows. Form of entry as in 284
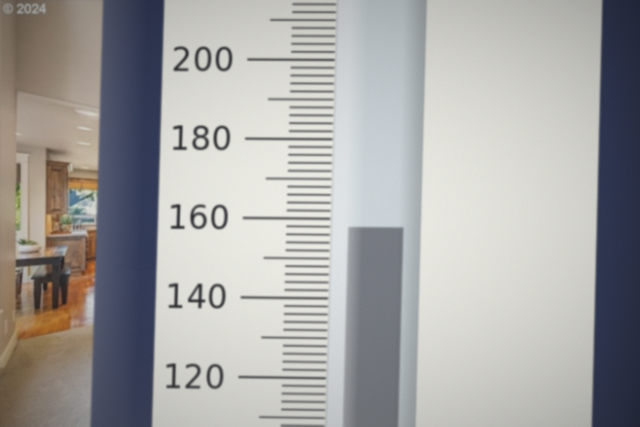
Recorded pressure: 158
